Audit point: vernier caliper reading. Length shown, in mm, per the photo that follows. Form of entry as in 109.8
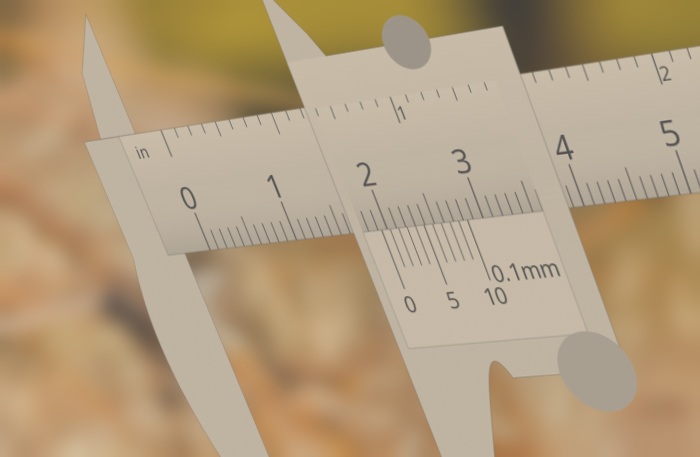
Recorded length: 19.4
